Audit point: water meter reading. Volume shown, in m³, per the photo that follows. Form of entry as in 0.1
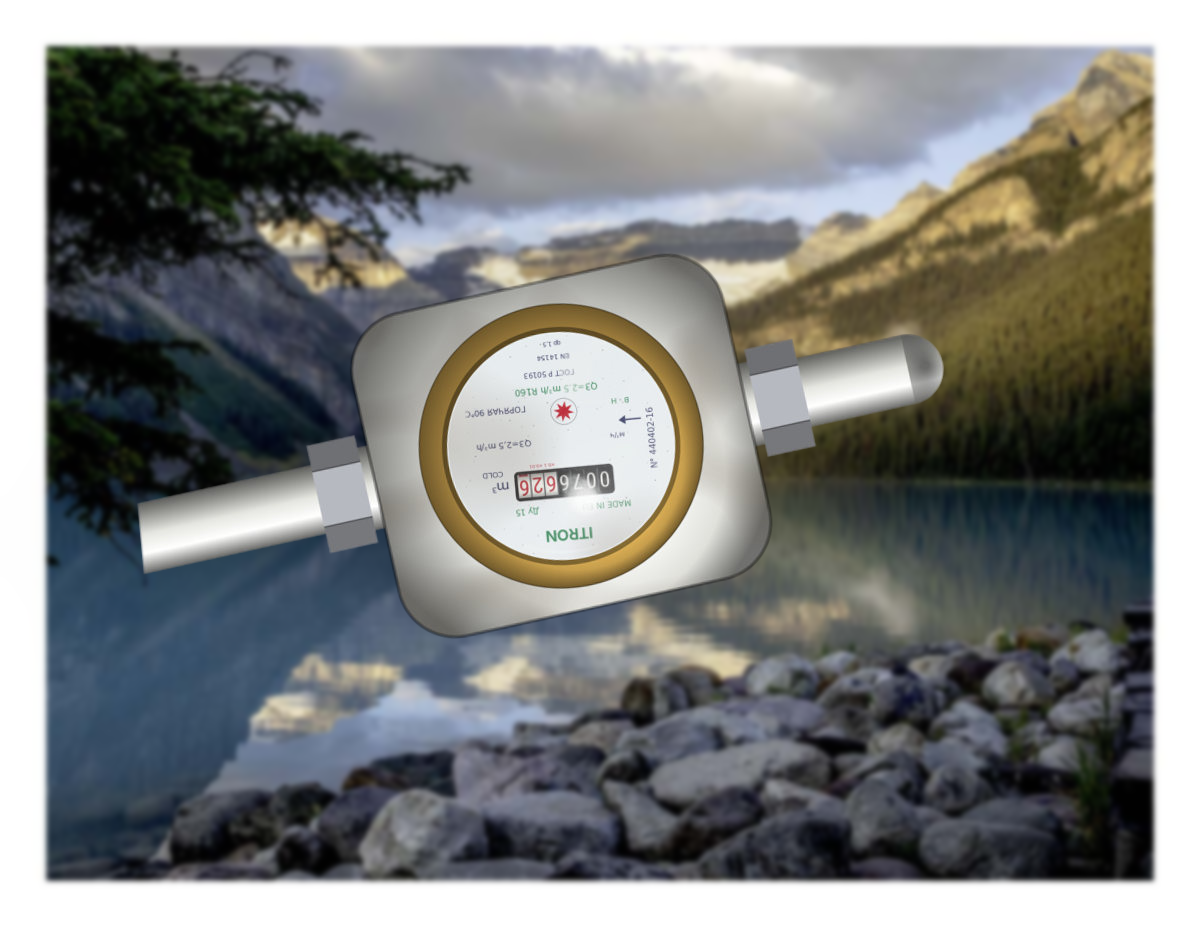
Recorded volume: 76.626
